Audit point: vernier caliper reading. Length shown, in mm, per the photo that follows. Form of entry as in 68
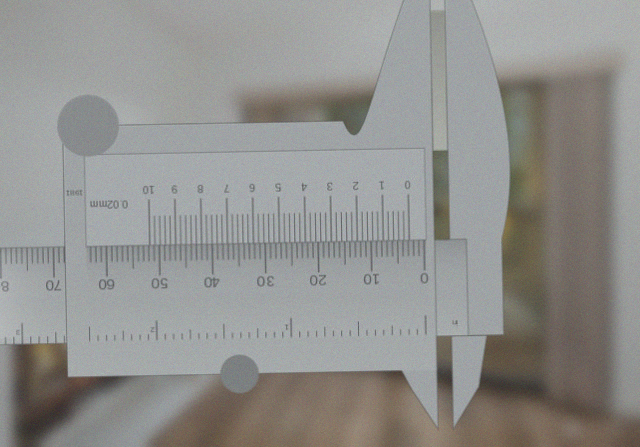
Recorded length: 2.8
